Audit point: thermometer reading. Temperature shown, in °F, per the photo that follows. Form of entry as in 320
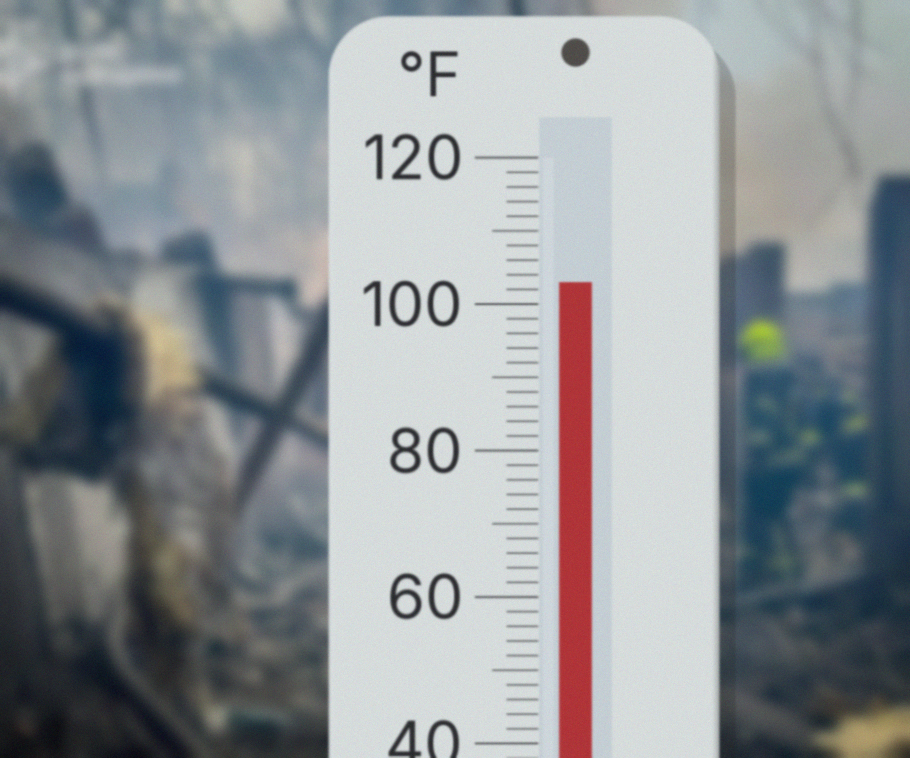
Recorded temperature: 103
